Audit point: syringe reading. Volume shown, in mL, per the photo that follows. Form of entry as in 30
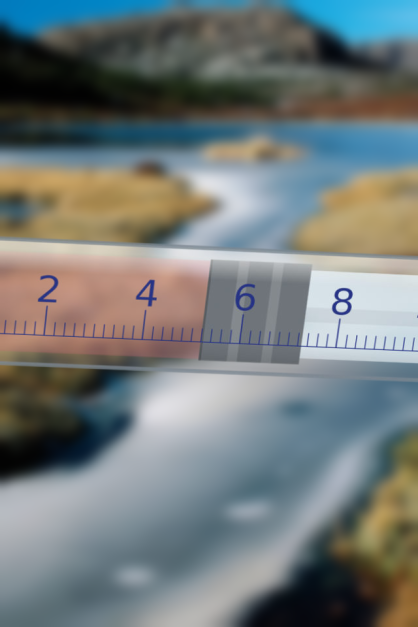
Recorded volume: 5.2
